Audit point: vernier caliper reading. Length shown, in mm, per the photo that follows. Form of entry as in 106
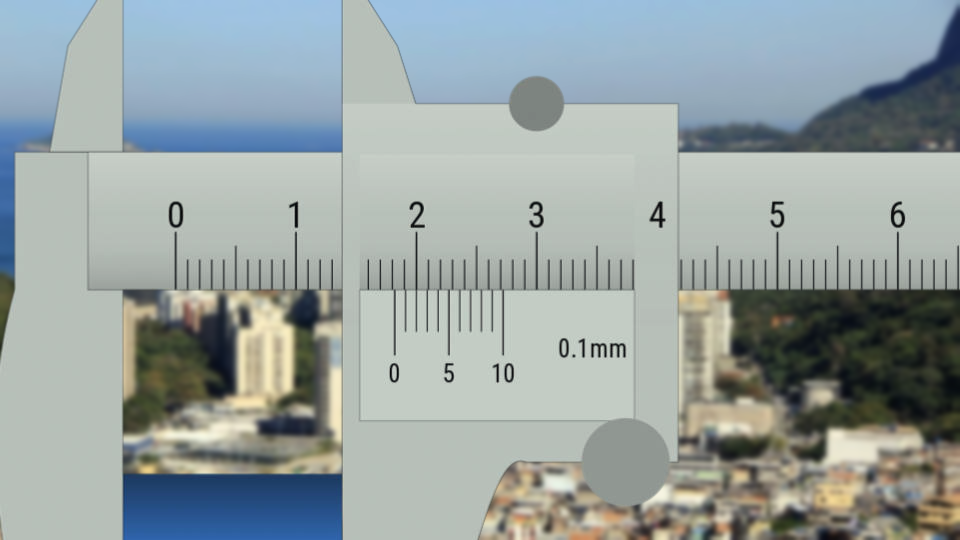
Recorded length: 18.2
